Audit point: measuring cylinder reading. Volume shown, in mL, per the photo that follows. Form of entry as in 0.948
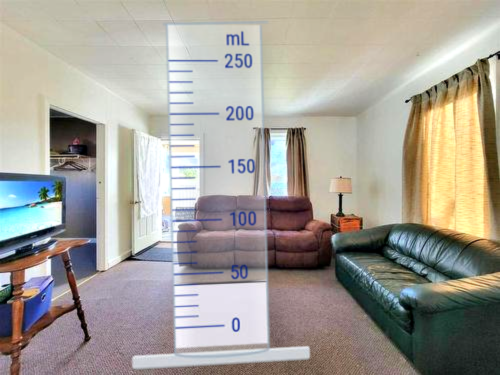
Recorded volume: 40
